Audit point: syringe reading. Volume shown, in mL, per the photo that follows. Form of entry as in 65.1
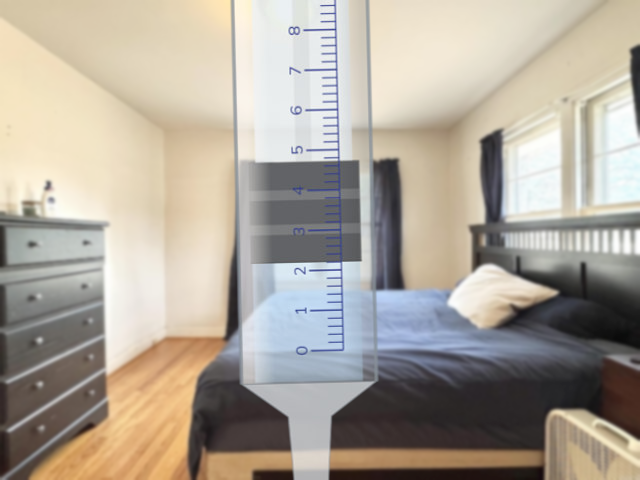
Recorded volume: 2.2
